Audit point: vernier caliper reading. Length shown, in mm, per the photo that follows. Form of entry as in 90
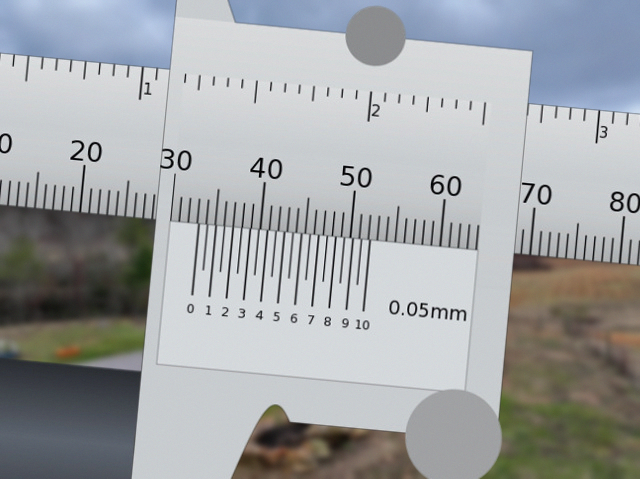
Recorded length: 33.2
